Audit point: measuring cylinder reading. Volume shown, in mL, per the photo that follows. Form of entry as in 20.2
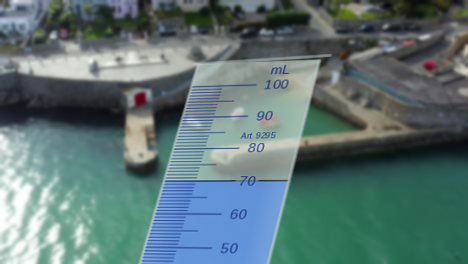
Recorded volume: 70
